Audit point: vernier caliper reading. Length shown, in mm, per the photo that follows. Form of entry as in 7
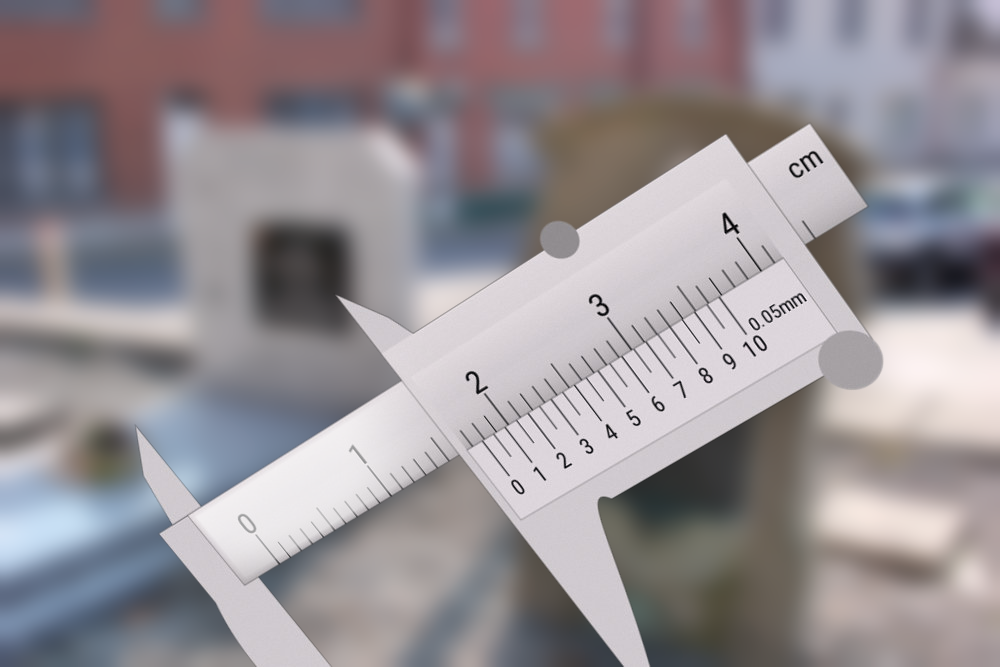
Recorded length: 17.8
